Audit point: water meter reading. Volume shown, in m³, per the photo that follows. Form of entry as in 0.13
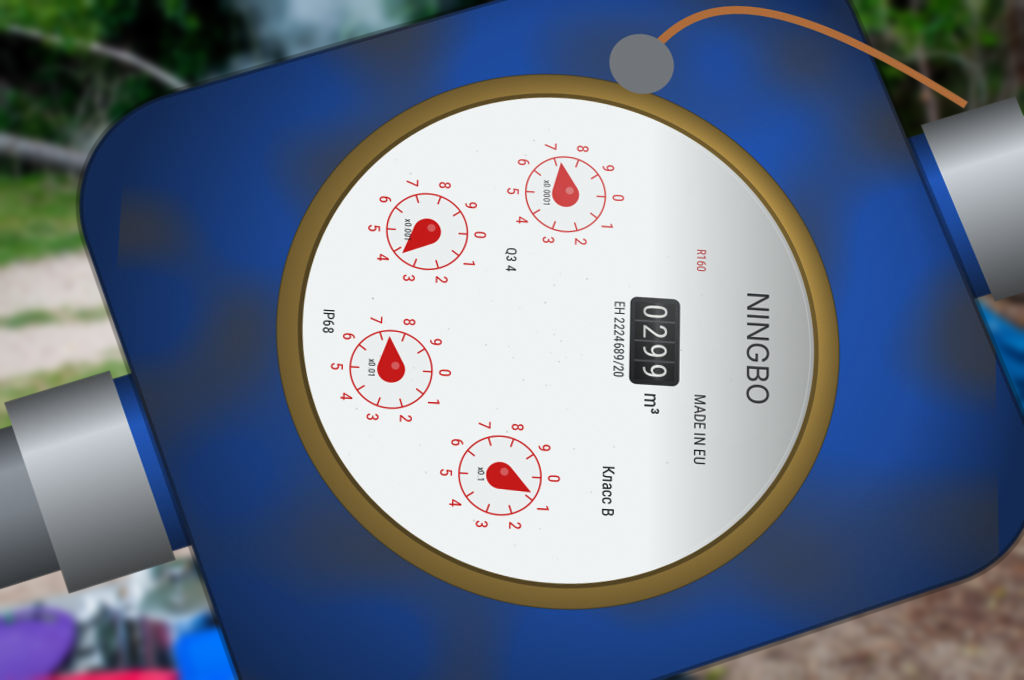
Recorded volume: 299.0737
